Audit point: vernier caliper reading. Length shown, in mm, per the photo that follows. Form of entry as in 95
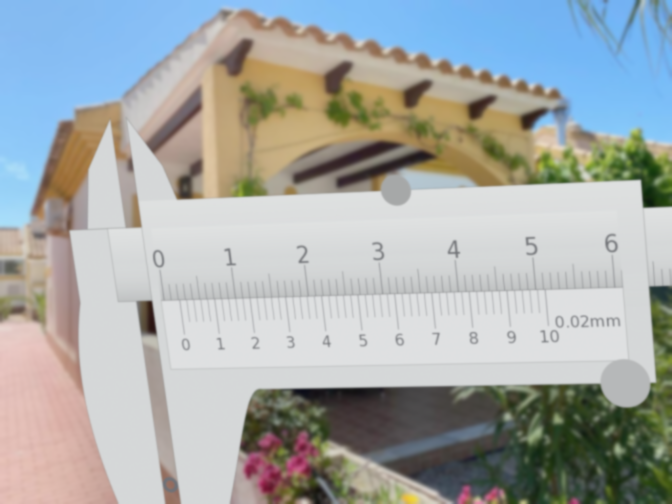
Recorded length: 2.2
